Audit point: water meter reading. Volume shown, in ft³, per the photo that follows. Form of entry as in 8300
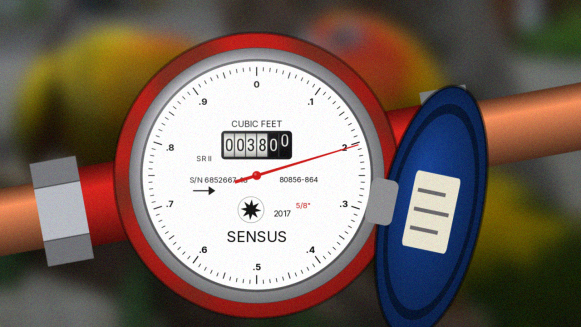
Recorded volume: 3800.20
